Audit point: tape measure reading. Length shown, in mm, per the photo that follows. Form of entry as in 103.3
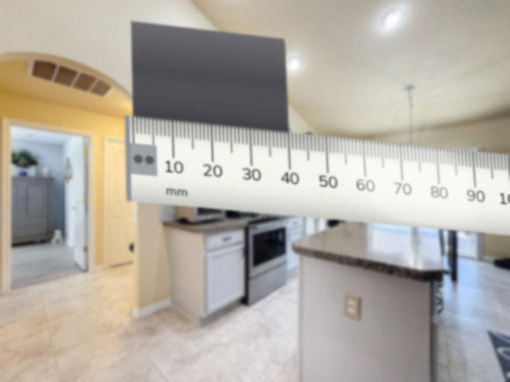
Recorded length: 40
